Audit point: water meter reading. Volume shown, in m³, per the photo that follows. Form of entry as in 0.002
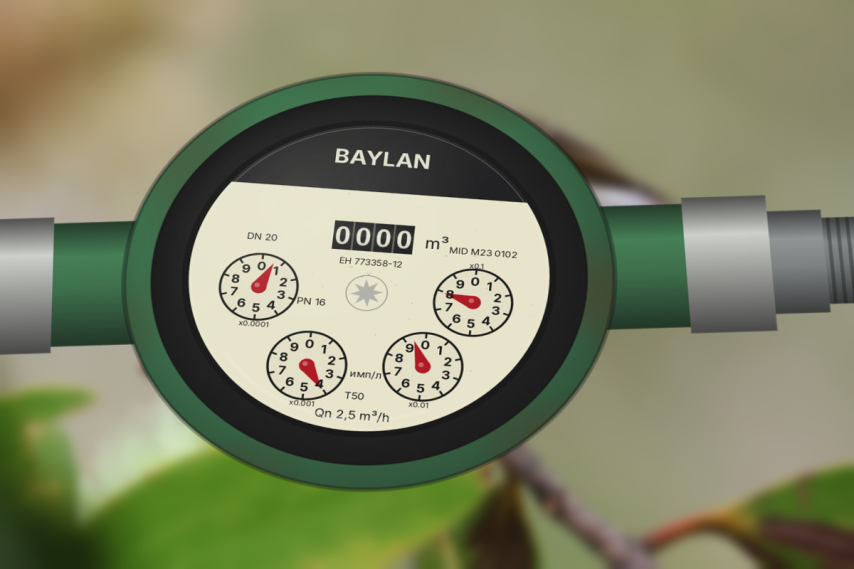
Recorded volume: 0.7940
